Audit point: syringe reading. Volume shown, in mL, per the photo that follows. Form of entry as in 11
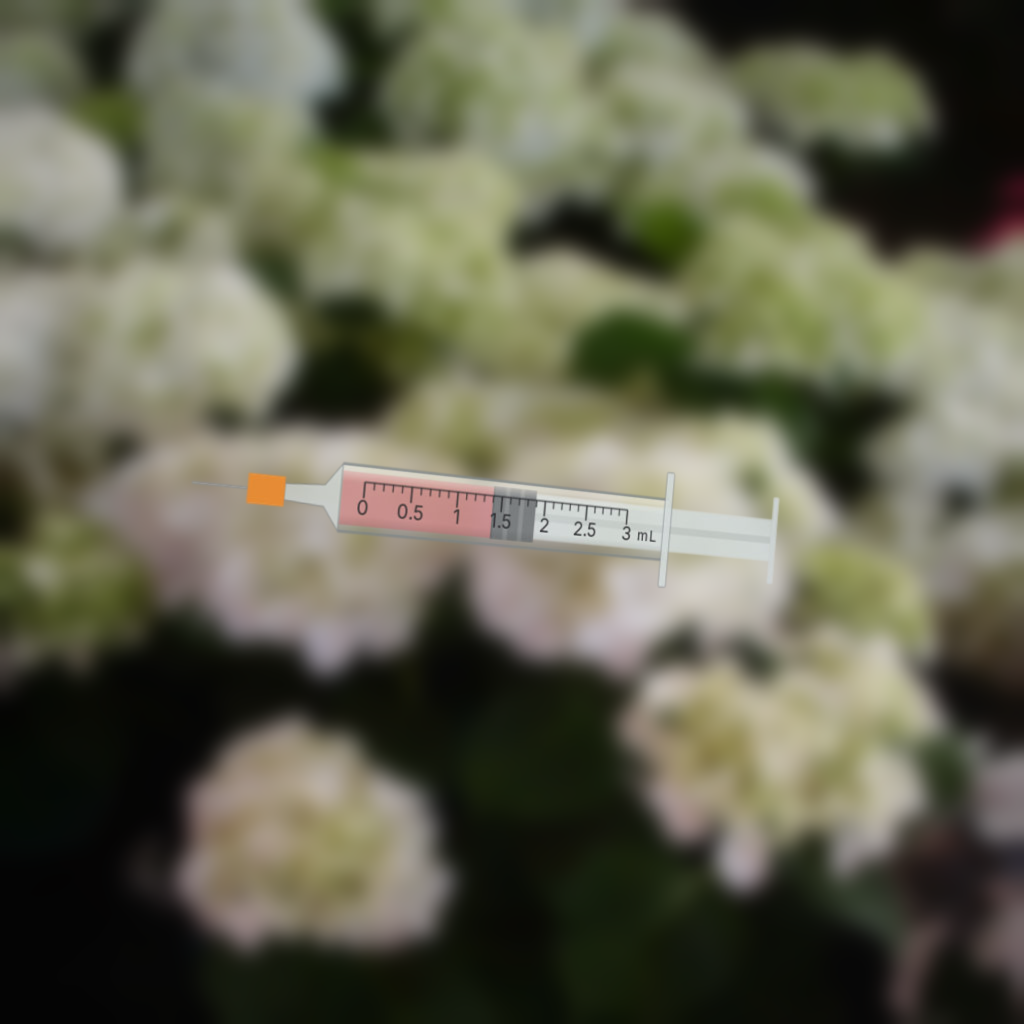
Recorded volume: 1.4
